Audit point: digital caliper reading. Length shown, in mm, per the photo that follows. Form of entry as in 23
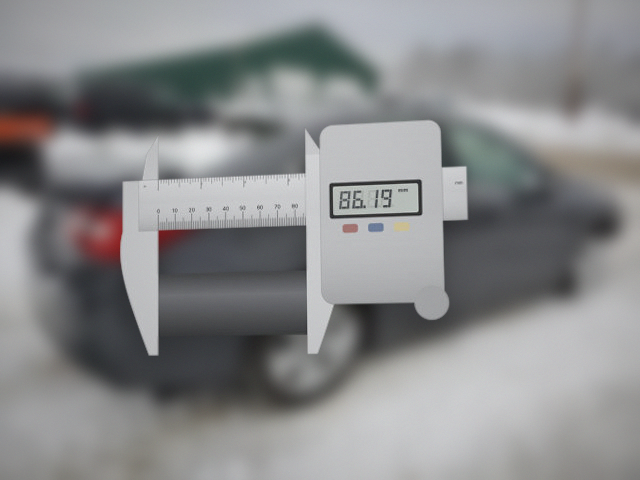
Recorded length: 86.19
